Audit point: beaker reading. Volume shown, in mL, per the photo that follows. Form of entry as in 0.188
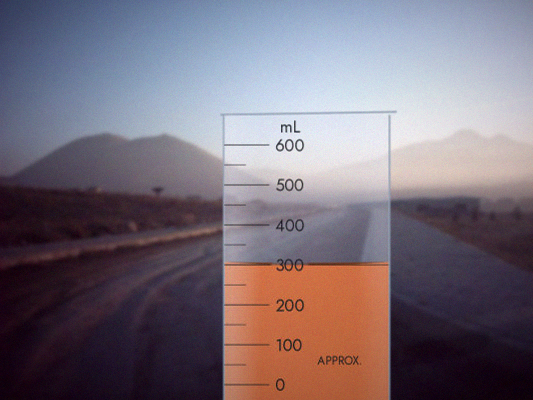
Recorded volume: 300
